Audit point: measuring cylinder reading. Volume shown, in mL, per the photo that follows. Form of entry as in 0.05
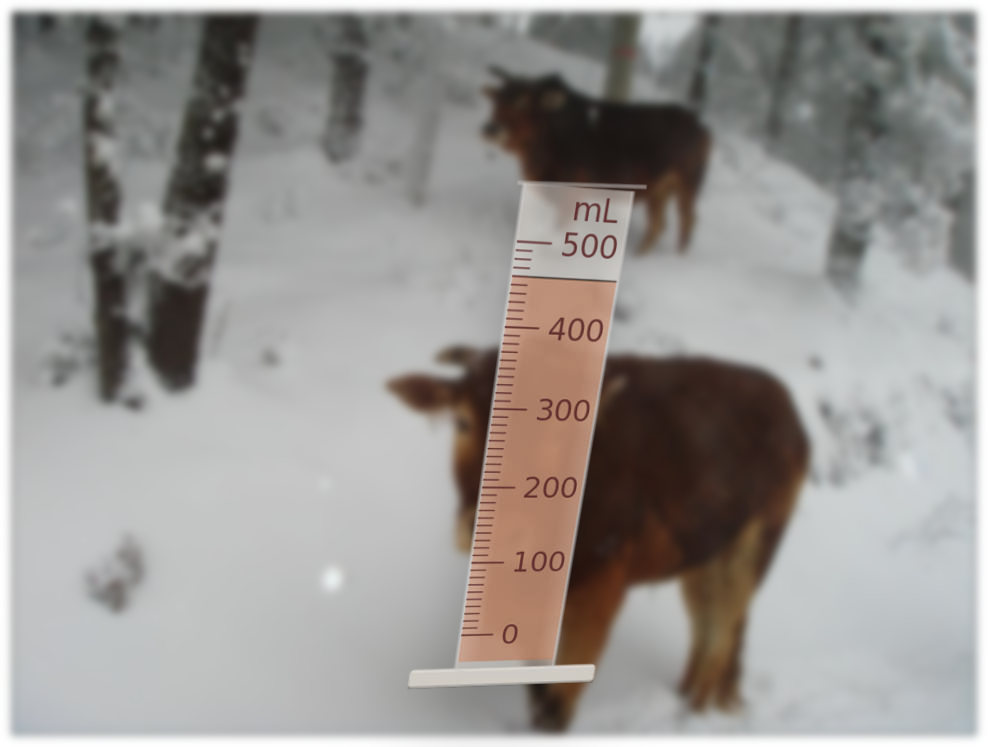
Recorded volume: 460
